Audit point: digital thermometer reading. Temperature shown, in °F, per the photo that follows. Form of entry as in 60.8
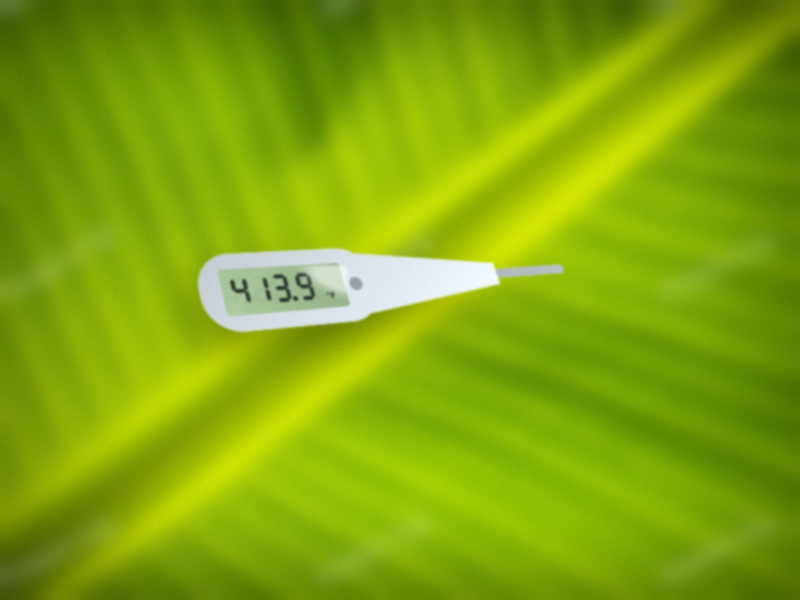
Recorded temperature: 413.9
